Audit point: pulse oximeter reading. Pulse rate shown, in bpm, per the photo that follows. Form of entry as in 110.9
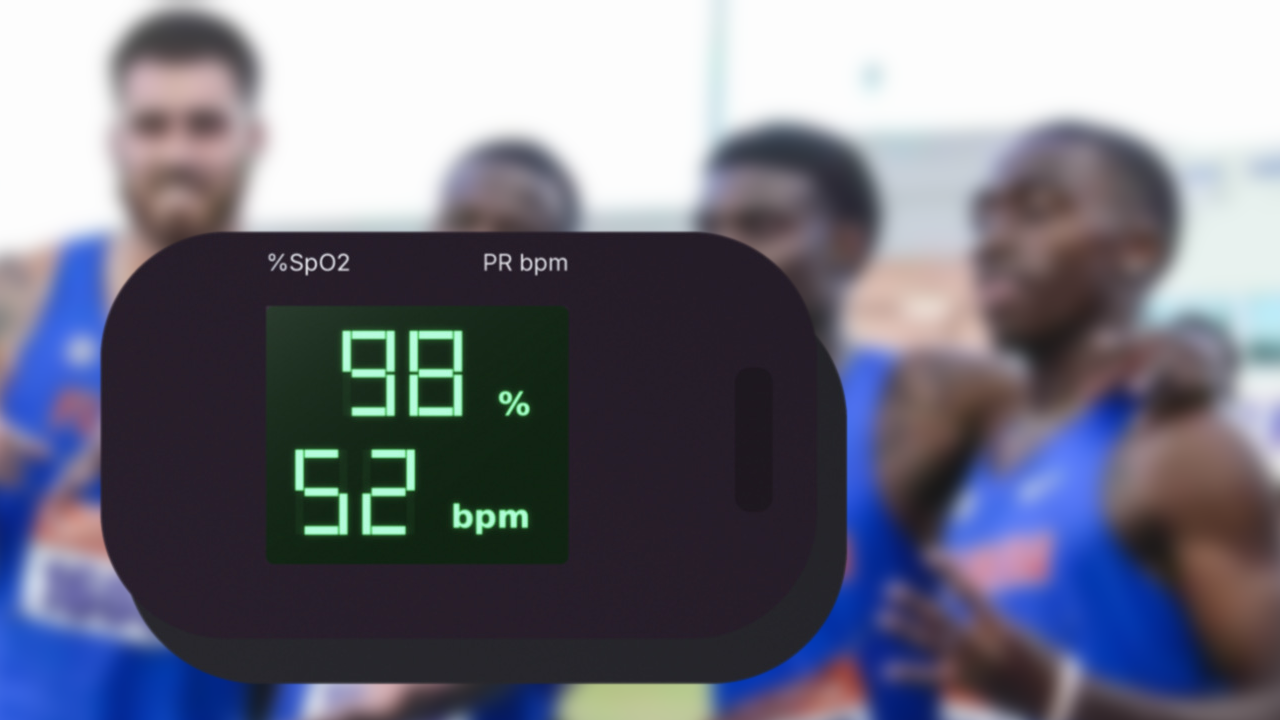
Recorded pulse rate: 52
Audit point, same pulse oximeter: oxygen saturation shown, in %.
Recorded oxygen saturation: 98
